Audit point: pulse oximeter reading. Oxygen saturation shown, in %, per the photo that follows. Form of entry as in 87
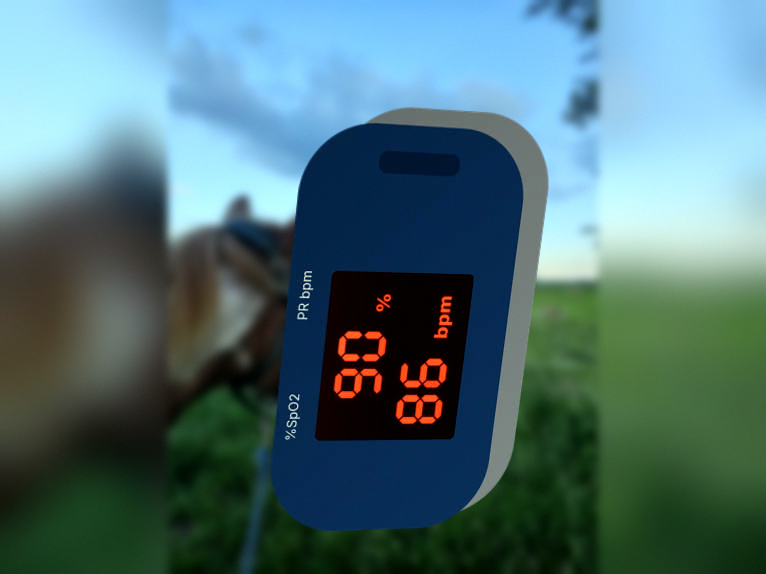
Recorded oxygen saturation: 90
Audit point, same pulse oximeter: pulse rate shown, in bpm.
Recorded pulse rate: 86
